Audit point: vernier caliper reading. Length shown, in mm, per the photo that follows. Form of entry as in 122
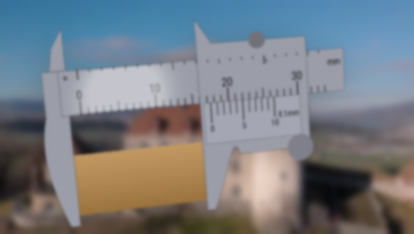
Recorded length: 17.5
